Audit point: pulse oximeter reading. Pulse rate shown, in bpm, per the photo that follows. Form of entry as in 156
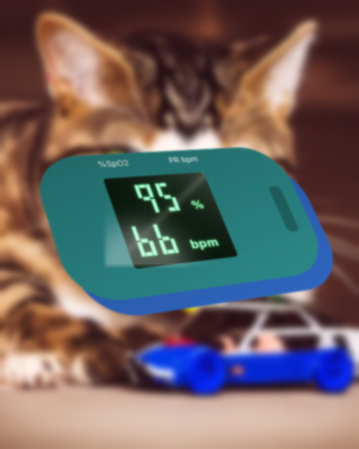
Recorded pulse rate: 66
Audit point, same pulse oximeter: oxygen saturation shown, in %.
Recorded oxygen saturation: 95
